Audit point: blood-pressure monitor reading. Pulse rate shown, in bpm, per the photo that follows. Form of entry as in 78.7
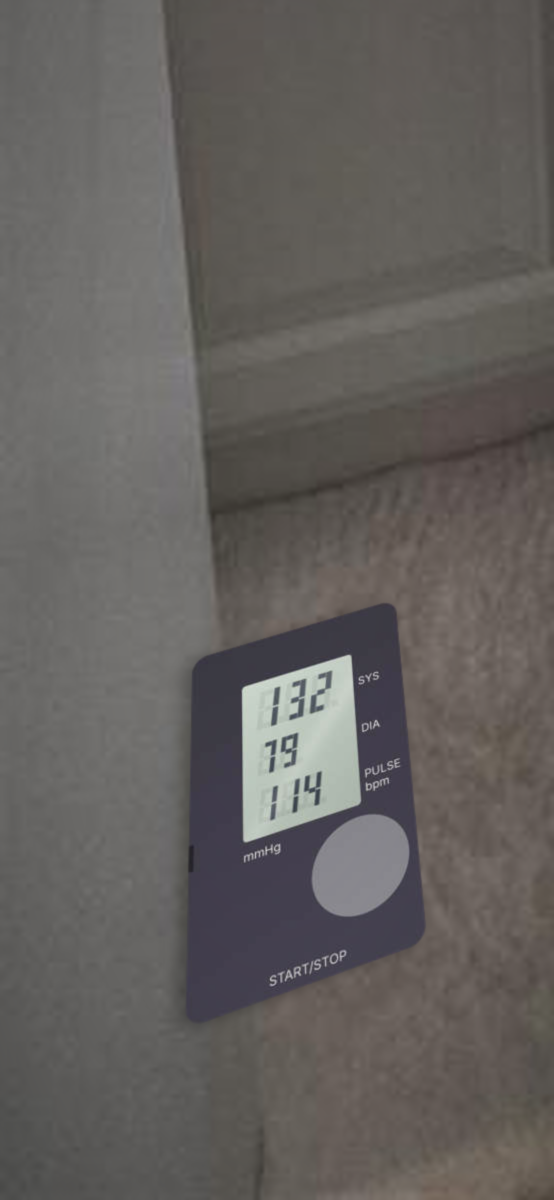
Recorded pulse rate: 114
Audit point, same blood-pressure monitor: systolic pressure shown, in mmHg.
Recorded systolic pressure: 132
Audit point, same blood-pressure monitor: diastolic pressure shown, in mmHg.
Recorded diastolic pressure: 79
